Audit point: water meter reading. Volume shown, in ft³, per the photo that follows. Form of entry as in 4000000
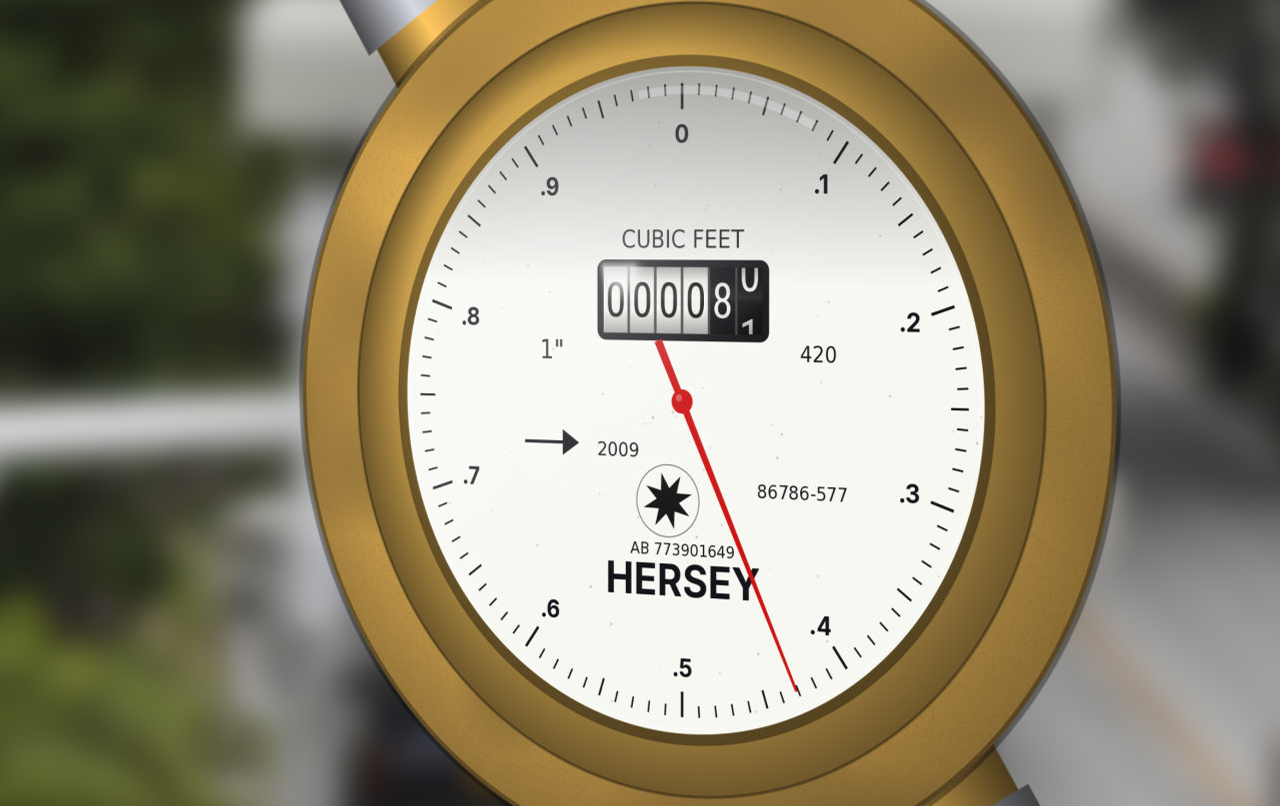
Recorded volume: 80.43
